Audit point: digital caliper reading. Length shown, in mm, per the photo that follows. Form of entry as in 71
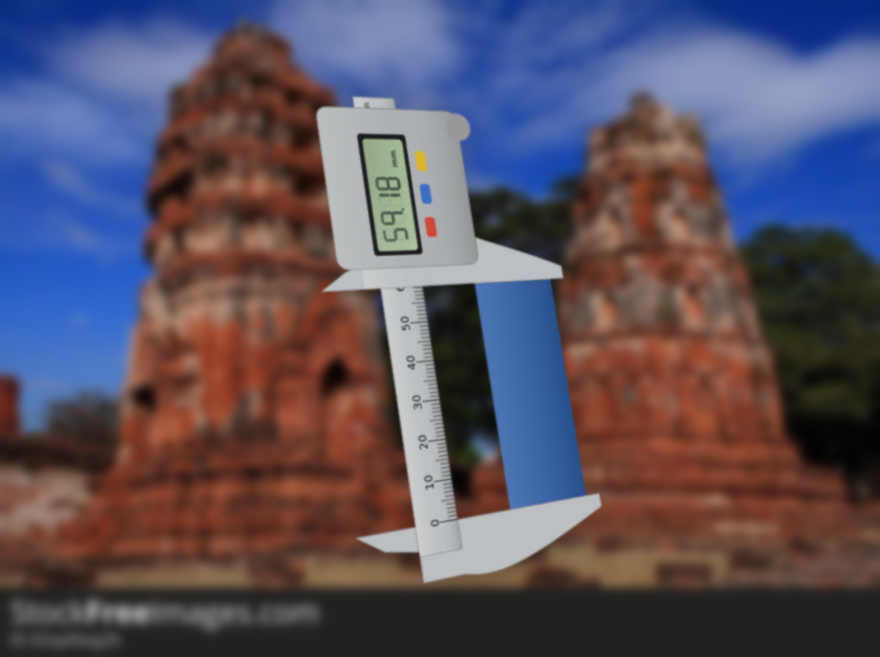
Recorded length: 59.18
